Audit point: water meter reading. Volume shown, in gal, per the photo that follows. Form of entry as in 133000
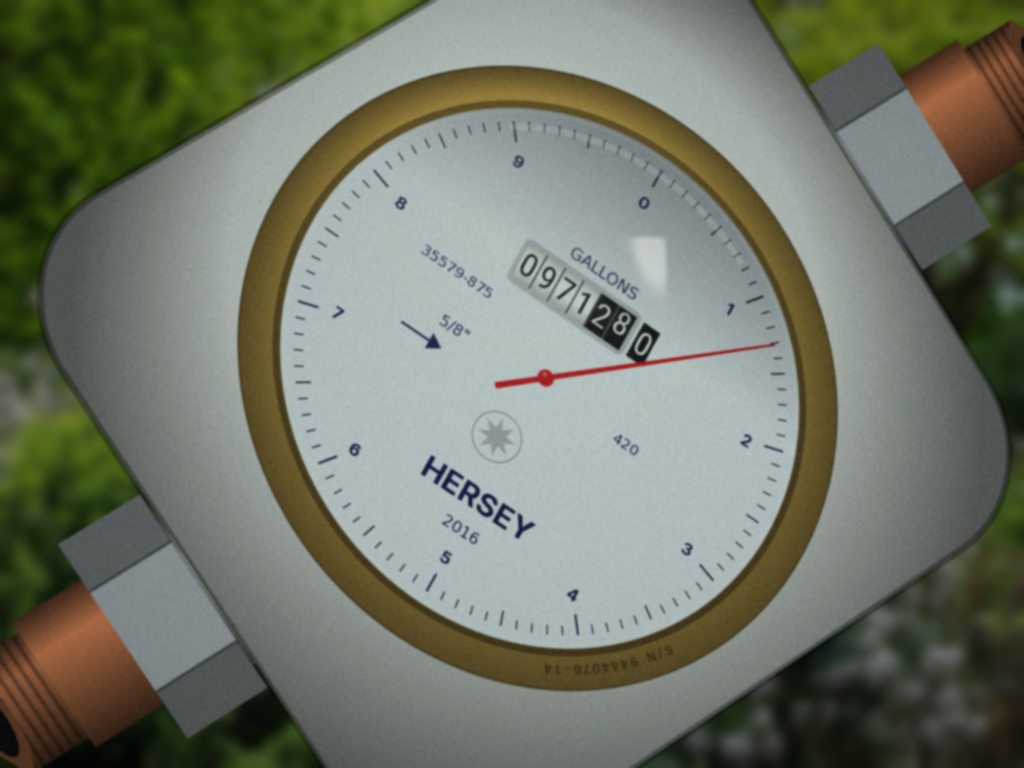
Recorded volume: 971281.3
